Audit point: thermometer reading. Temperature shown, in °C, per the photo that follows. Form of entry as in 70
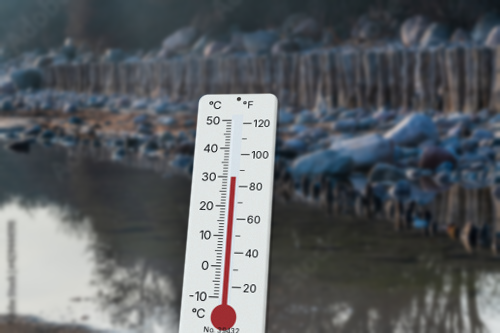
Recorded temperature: 30
